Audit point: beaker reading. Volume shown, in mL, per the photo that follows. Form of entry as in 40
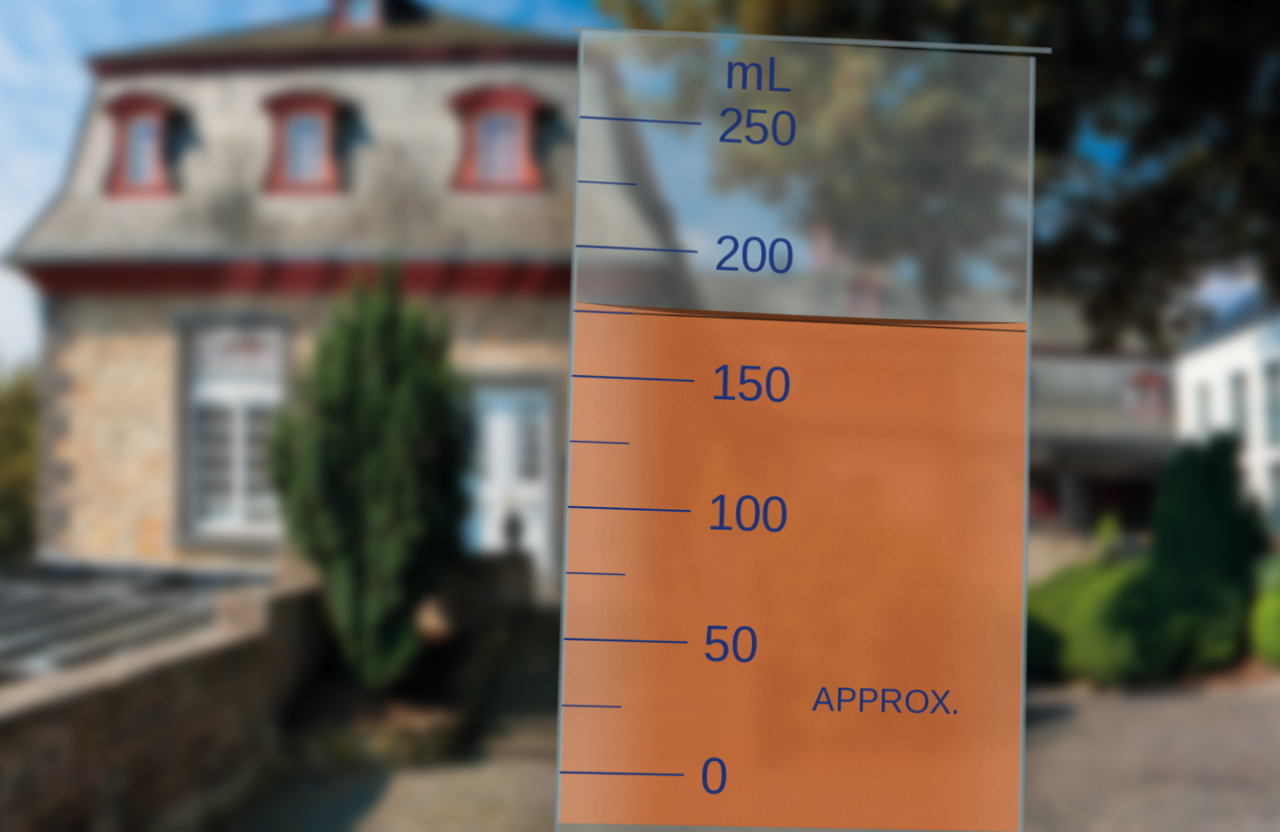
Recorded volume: 175
